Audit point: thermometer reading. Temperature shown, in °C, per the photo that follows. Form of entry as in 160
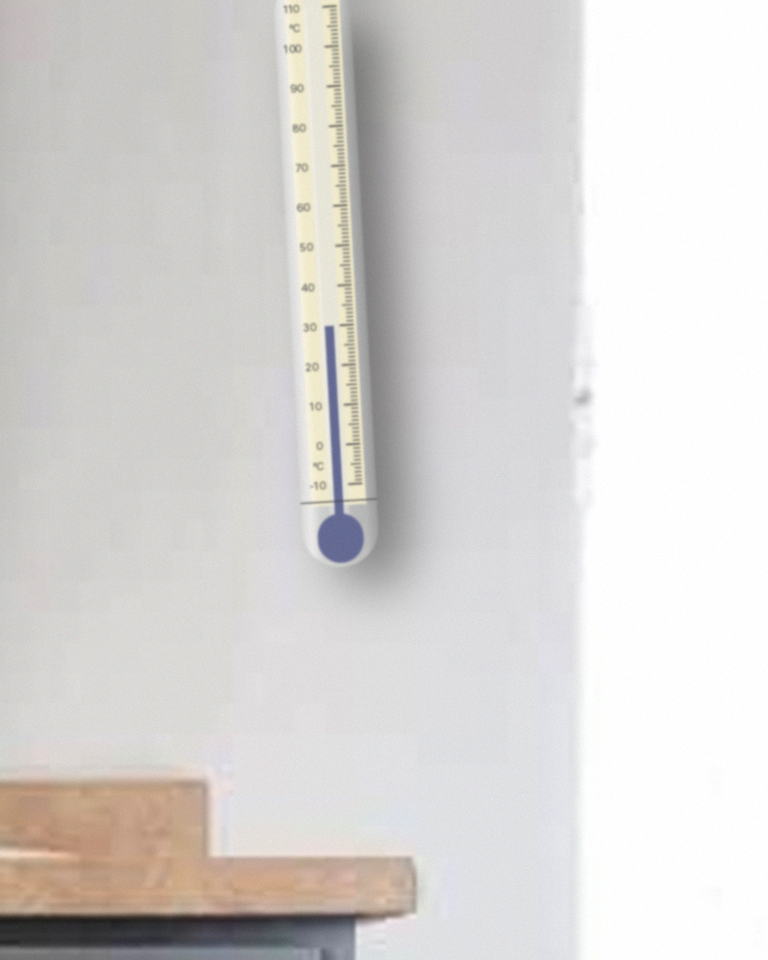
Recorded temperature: 30
